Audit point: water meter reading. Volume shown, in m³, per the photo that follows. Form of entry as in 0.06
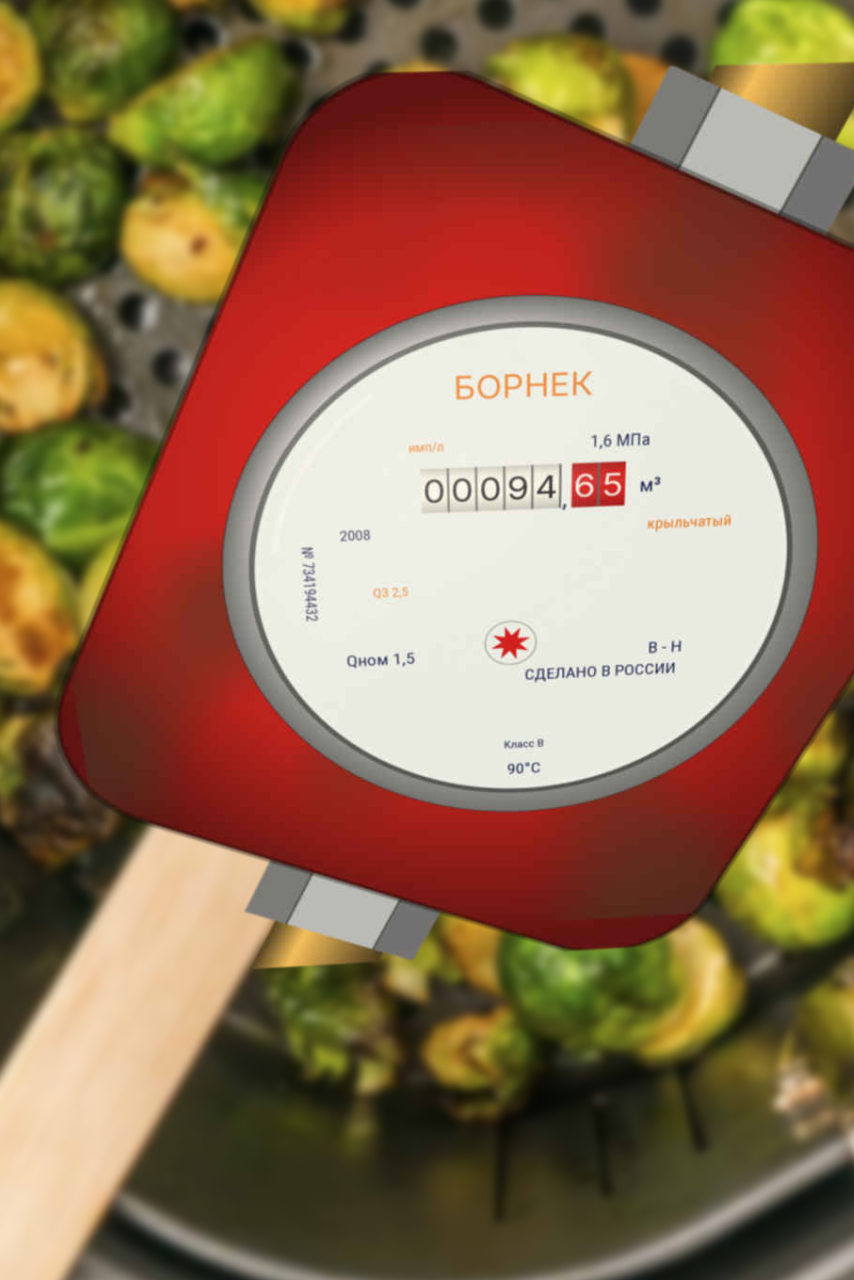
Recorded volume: 94.65
